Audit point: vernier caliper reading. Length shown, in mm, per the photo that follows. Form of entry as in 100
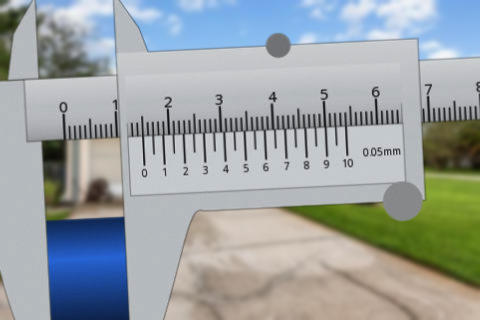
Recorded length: 15.0
